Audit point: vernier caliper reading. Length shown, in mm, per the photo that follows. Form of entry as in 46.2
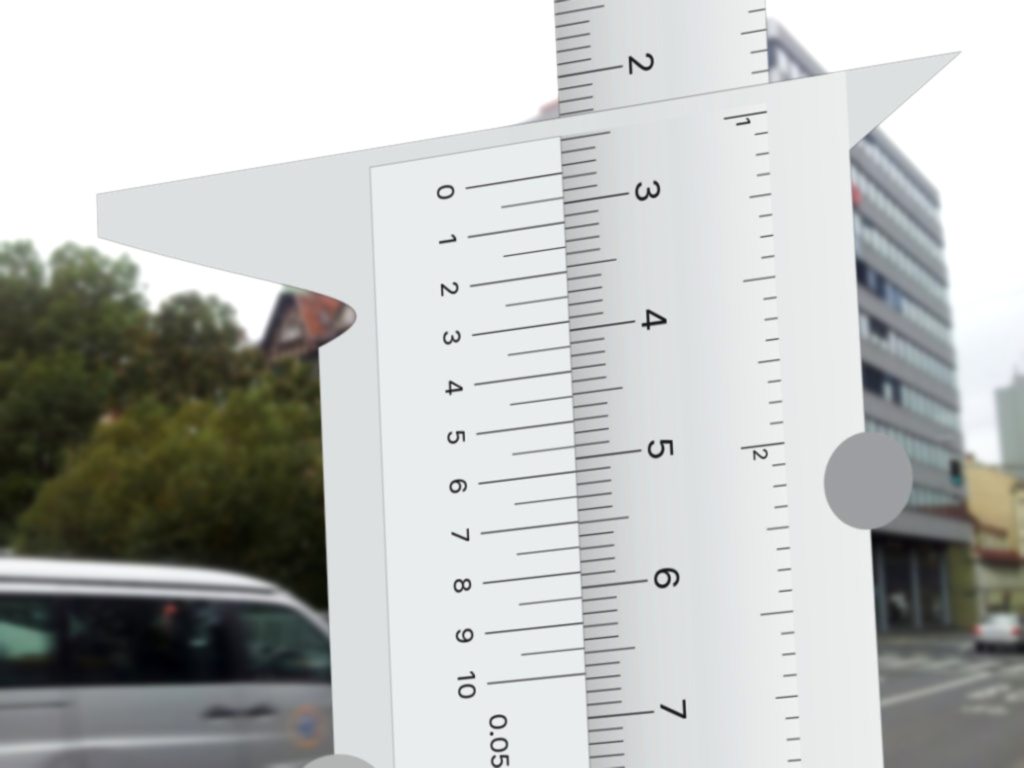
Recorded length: 27.6
